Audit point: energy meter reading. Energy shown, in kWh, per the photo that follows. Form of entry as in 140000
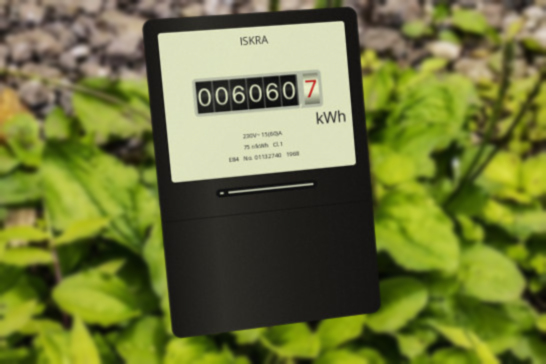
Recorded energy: 6060.7
